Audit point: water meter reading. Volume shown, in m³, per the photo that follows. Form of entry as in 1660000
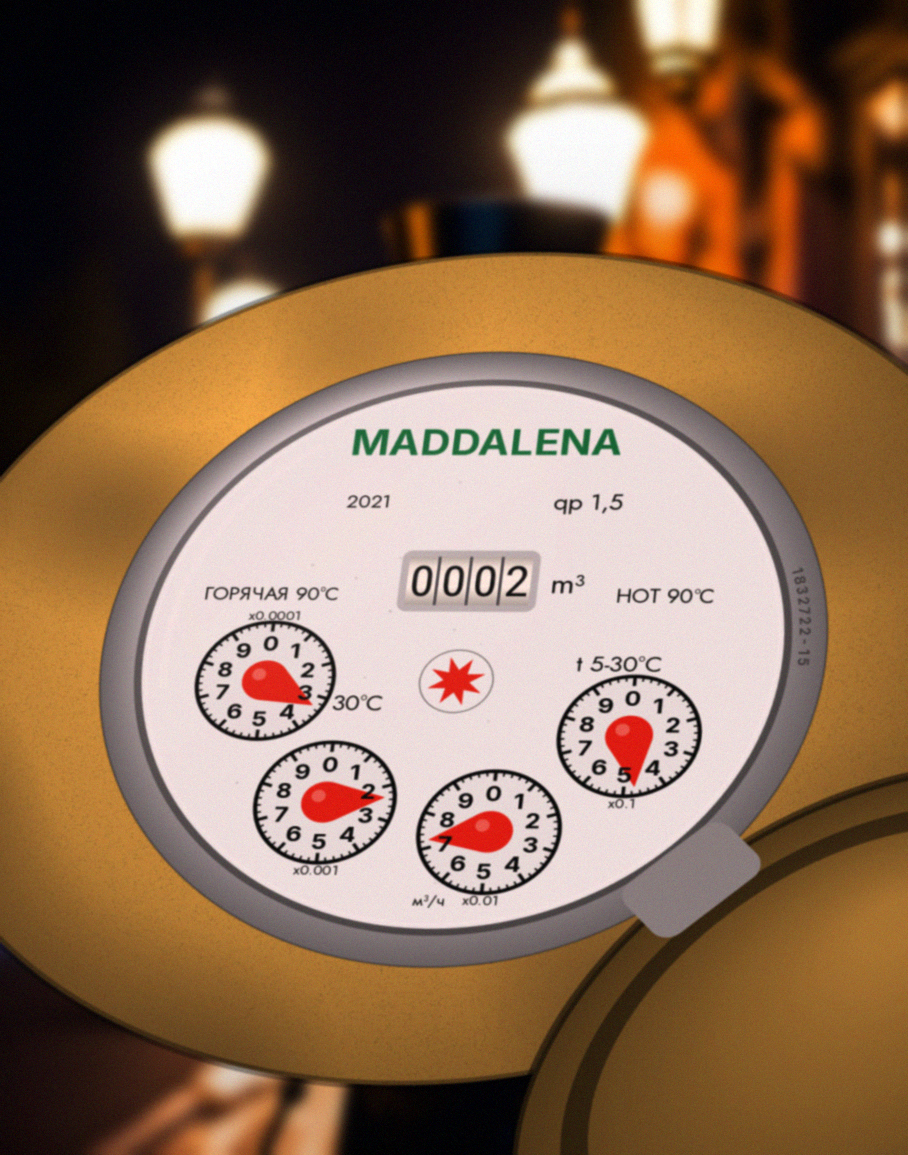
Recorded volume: 2.4723
